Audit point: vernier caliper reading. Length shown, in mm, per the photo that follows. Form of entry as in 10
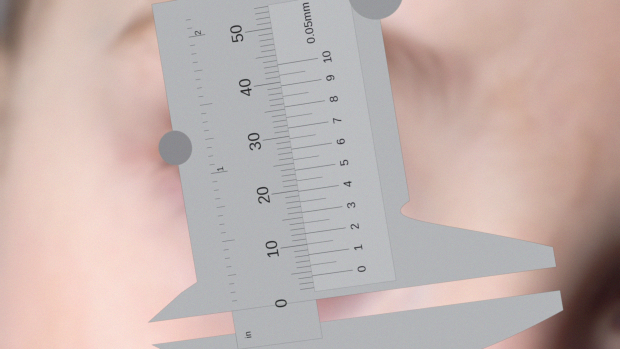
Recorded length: 4.2
